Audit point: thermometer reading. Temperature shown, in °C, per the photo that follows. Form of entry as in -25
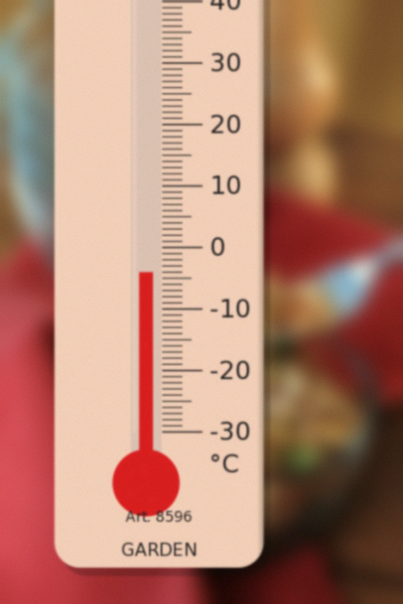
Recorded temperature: -4
